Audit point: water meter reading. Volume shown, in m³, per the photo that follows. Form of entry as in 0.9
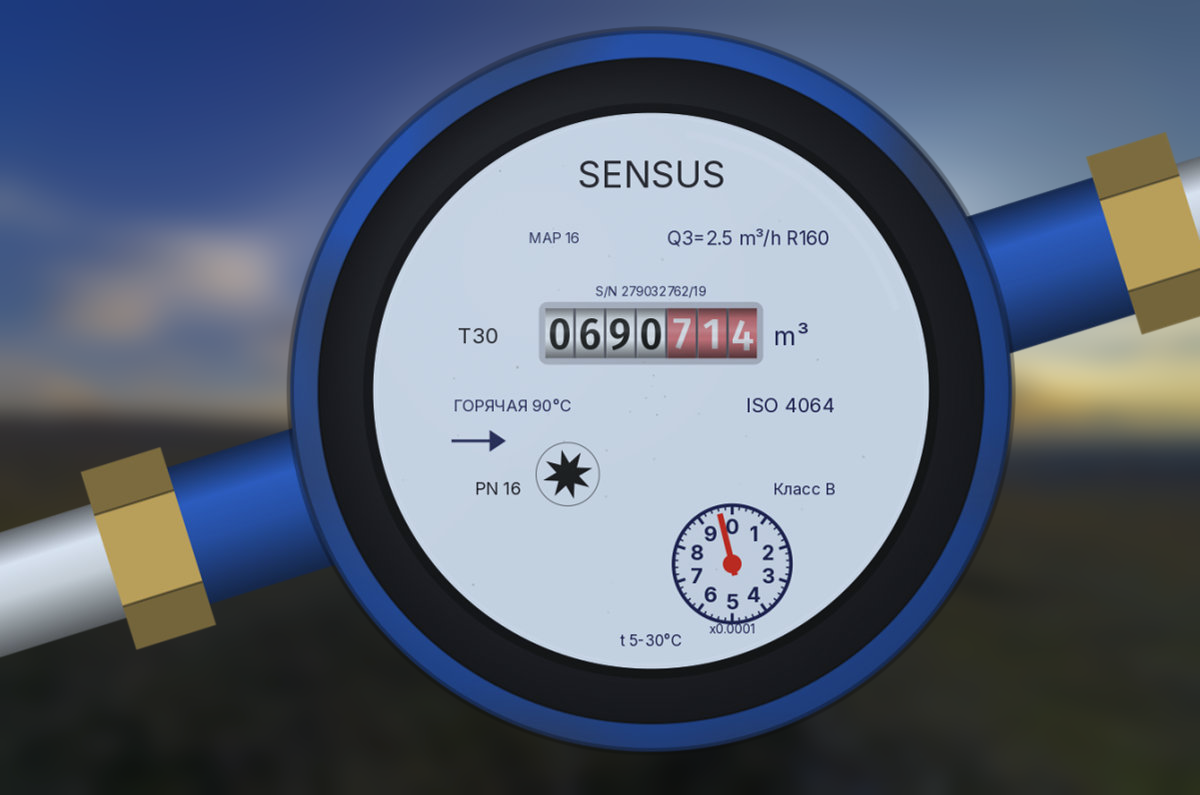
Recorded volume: 690.7139
